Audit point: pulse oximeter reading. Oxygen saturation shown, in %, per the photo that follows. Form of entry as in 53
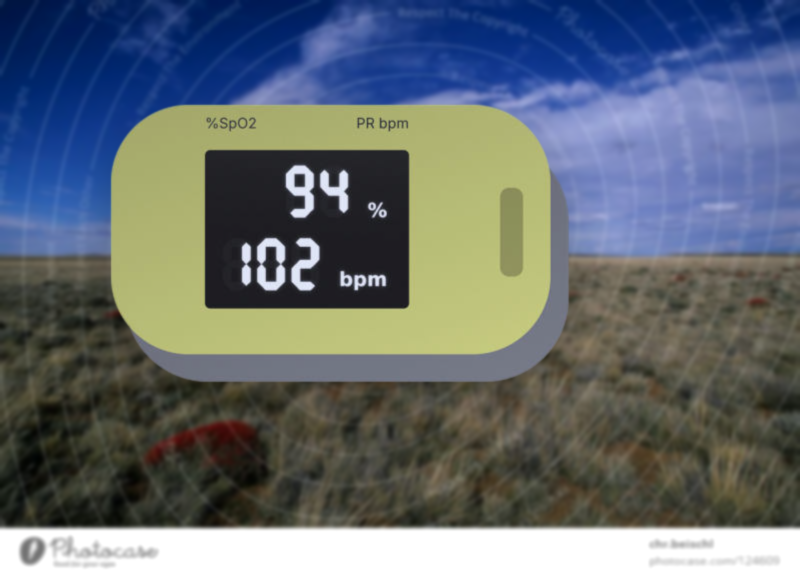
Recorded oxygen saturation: 94
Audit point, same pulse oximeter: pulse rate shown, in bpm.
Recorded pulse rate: 102
